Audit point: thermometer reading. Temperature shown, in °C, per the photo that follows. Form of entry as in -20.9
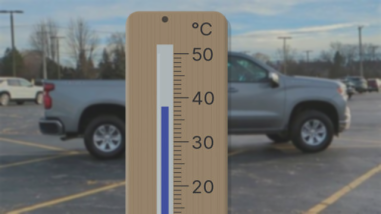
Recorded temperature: 38
